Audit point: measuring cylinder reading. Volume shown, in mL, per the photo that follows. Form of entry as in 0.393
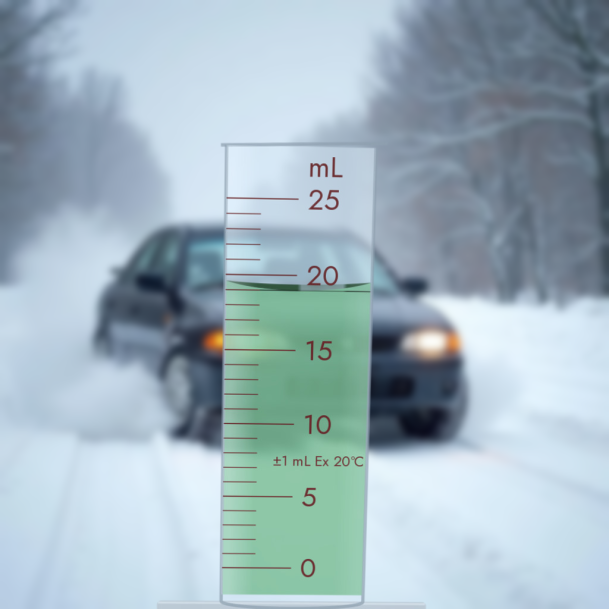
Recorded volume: 19
